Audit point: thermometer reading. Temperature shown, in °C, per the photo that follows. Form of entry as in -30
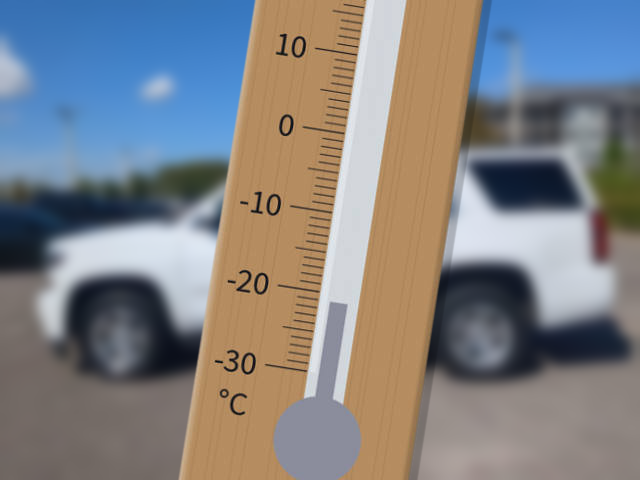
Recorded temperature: -21
